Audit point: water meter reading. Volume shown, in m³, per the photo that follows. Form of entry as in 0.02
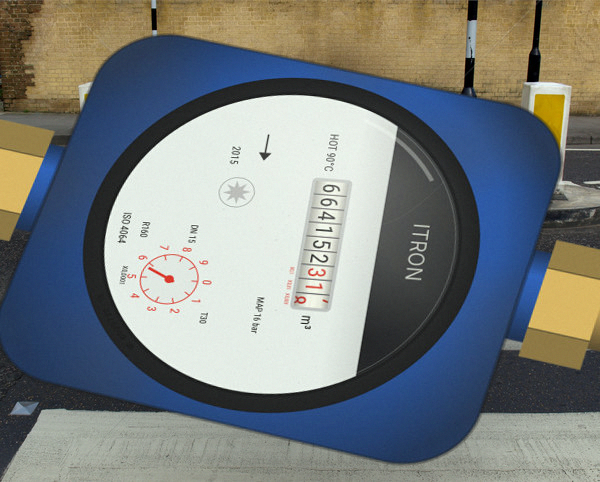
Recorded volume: 664152.3175
